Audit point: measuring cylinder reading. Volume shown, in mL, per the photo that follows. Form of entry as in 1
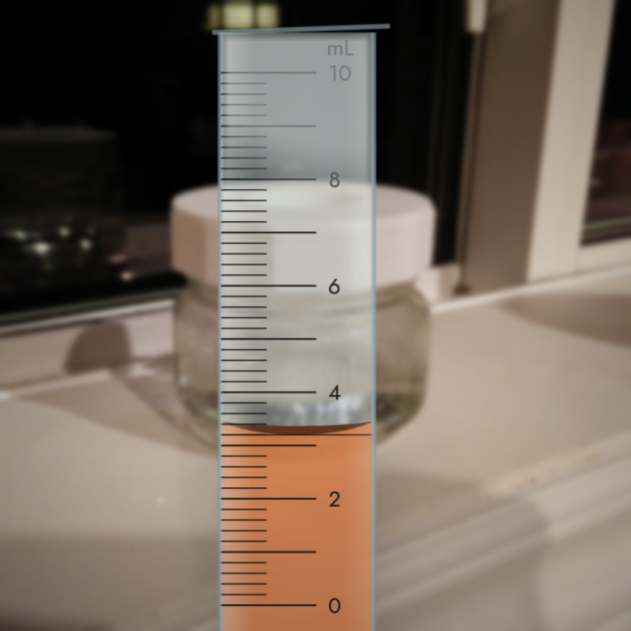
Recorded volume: 3.2
